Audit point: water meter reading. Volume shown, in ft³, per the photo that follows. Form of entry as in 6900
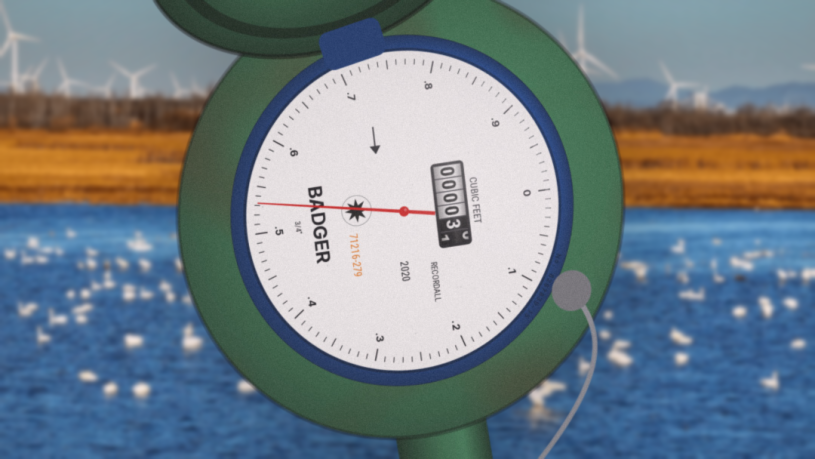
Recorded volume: 30.53
